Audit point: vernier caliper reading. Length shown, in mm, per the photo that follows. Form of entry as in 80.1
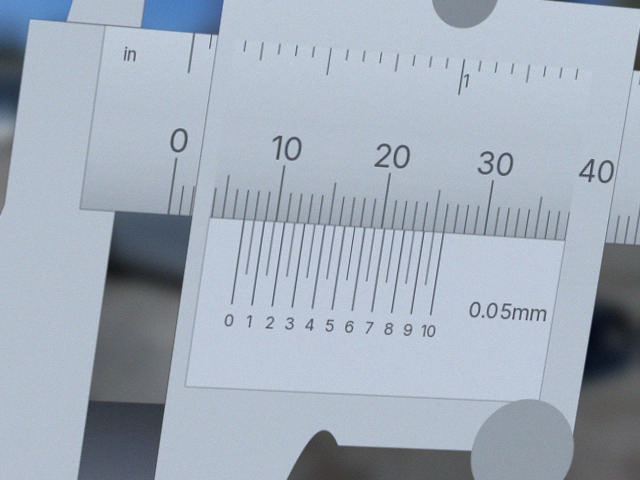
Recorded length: 7.0
